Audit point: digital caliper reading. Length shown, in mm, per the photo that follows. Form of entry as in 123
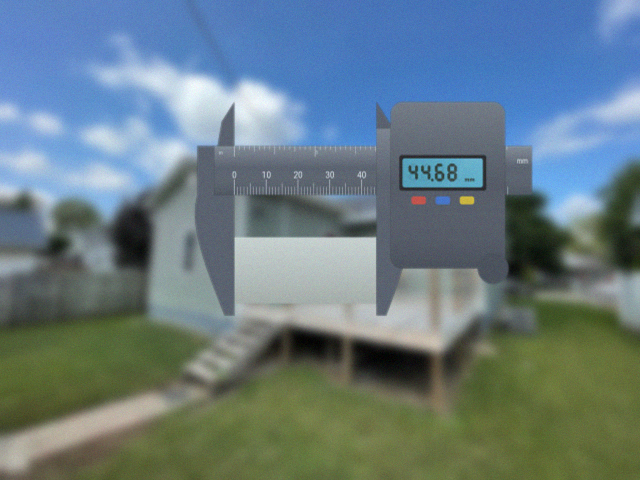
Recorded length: 44.68
